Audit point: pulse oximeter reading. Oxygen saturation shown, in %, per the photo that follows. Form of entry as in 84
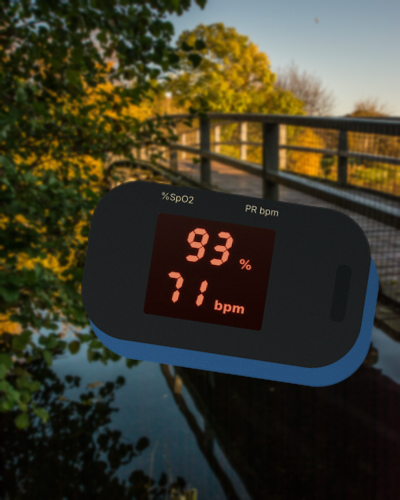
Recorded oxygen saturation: 93
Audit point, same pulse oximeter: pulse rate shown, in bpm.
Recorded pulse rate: 71
